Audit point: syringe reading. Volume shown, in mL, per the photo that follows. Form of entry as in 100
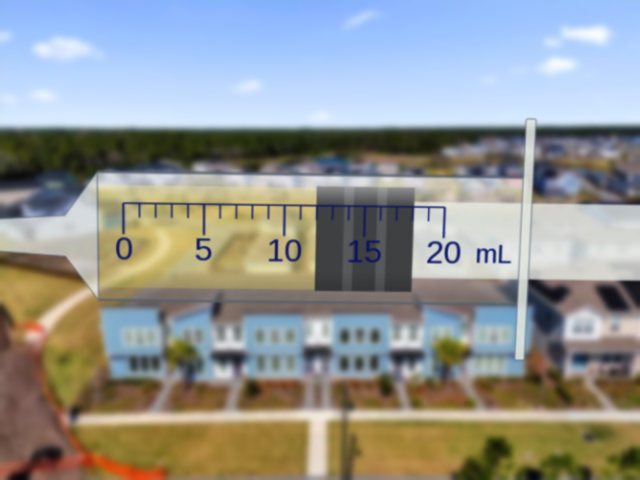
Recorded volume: 12
